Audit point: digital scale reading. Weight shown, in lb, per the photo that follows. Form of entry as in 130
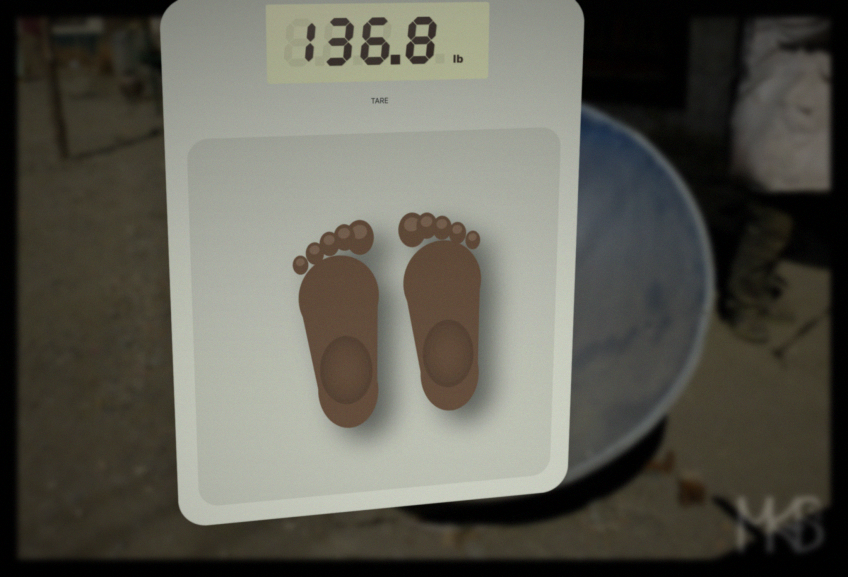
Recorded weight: 136.8
